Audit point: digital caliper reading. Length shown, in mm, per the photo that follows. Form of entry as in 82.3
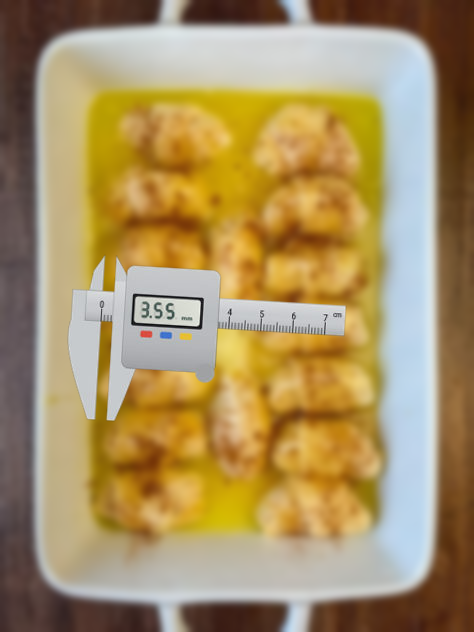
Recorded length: 3.55
